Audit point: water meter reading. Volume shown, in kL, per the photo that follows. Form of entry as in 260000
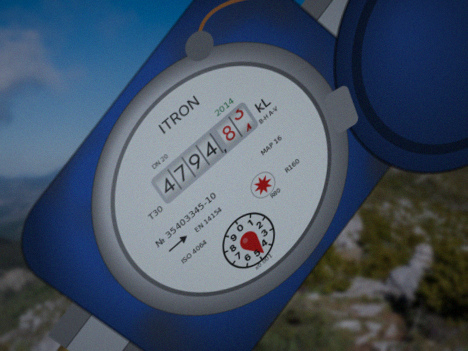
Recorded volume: 4794.834
